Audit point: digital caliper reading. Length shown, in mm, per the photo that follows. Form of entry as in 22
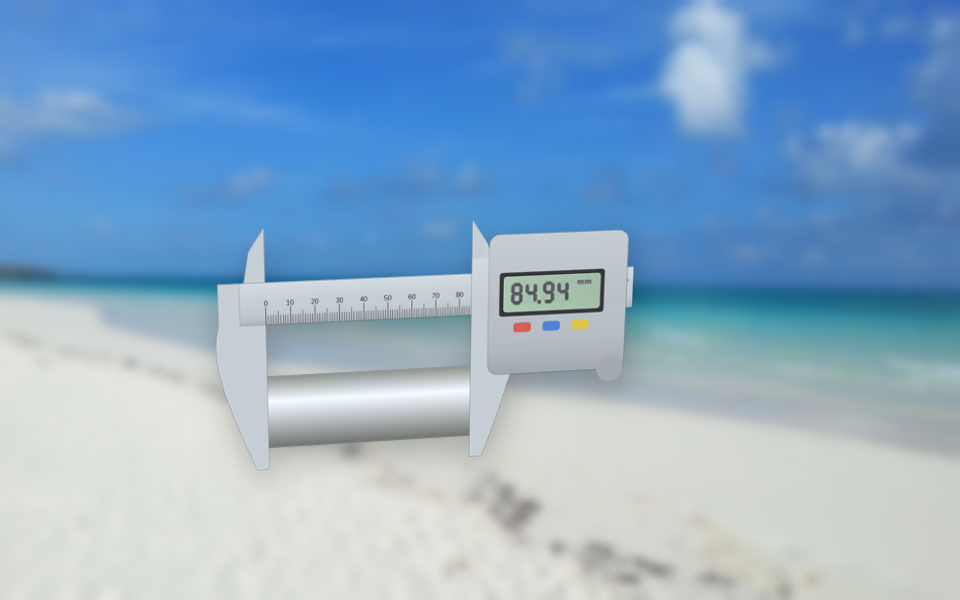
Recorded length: 84.94
